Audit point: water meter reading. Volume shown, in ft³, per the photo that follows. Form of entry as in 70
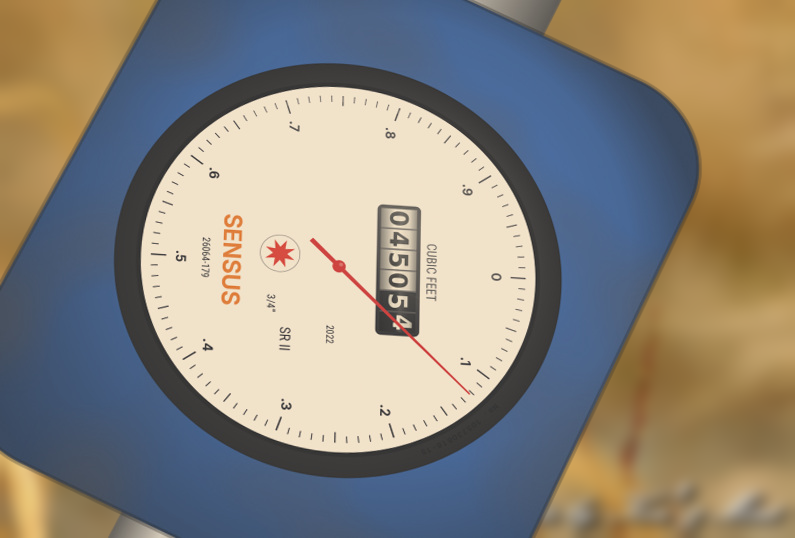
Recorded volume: 45054.12
